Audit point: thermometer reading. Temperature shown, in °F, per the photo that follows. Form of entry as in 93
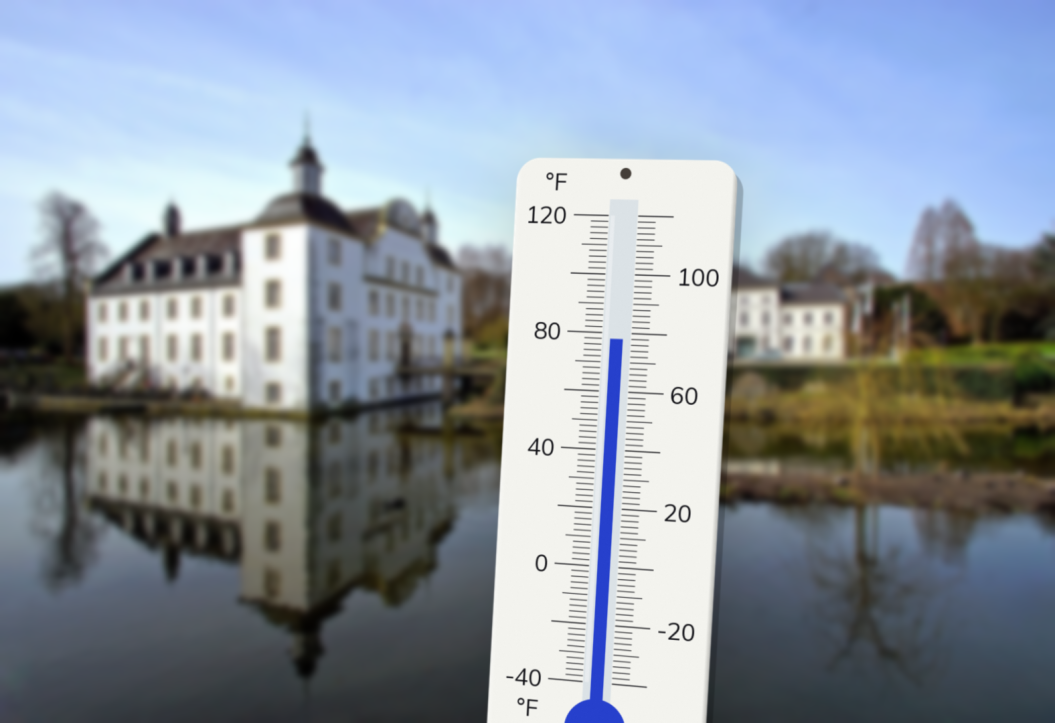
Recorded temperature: 78
